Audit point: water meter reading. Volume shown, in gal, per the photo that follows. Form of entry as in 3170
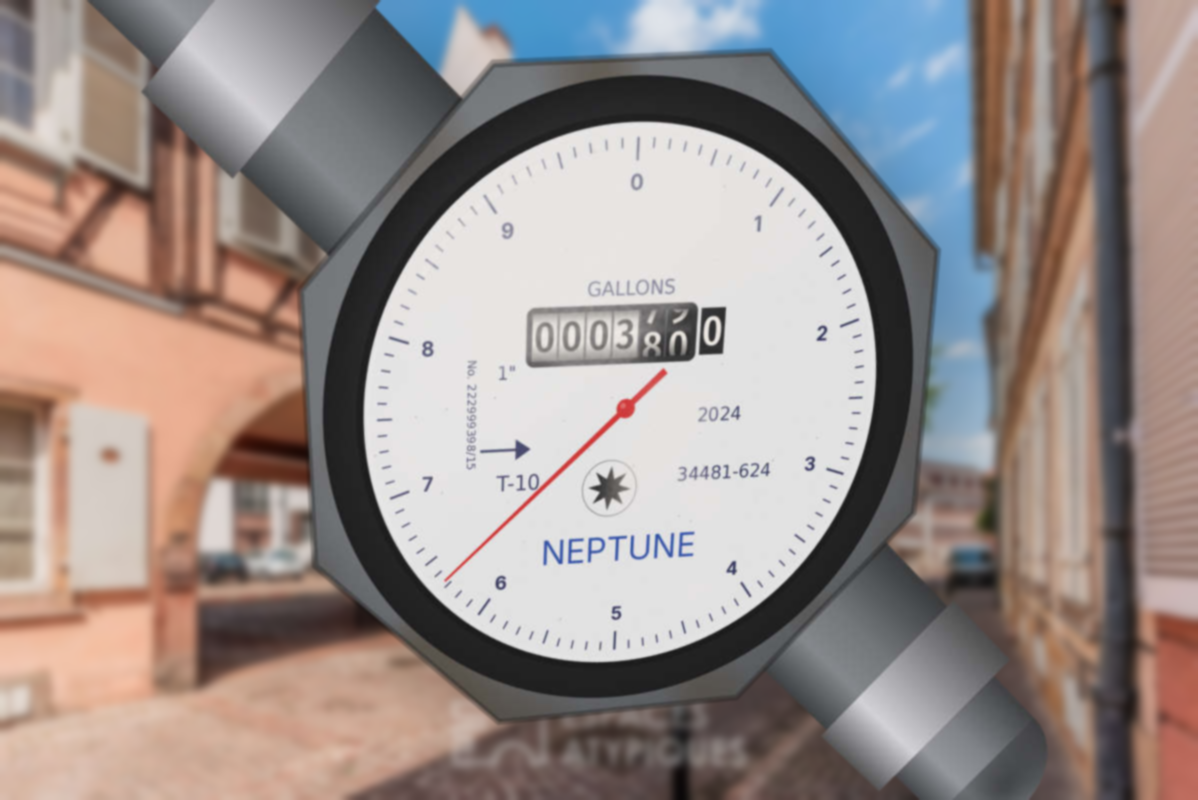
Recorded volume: 3796.3
